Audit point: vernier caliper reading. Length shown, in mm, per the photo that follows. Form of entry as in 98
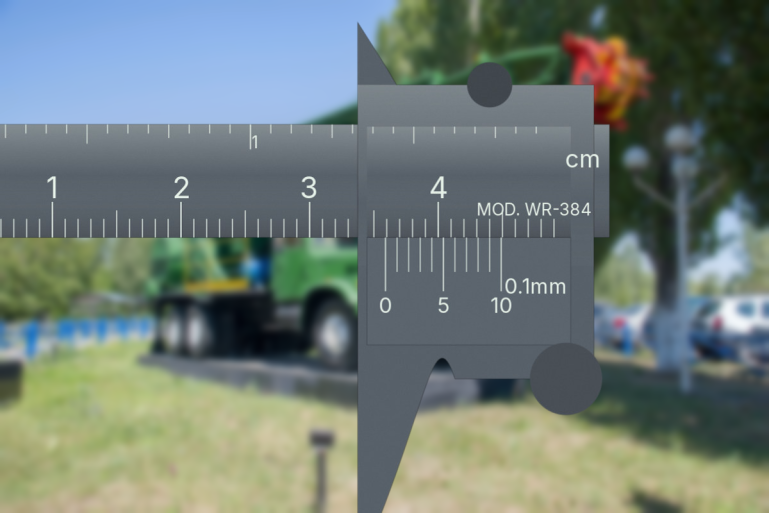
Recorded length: 35.9
